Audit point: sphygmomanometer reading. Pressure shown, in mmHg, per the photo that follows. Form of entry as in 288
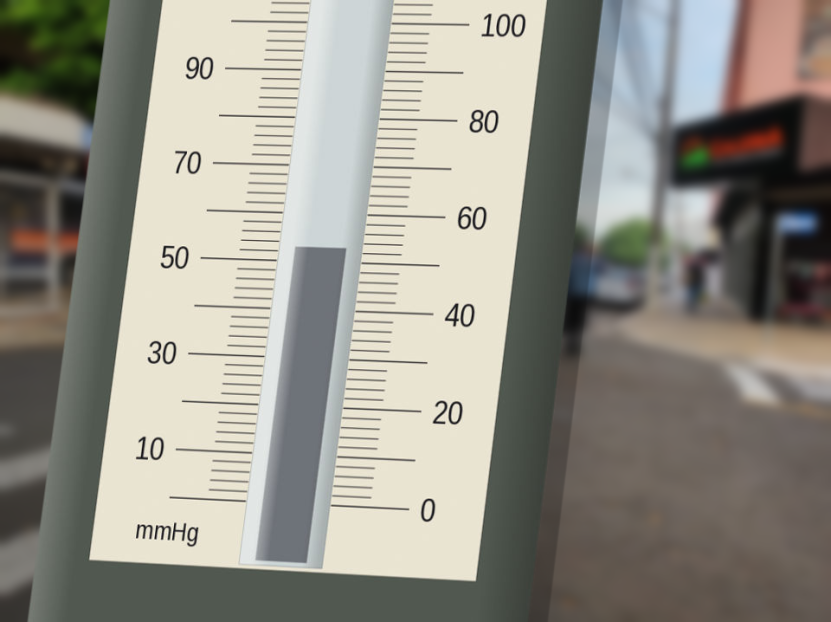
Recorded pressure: 53
